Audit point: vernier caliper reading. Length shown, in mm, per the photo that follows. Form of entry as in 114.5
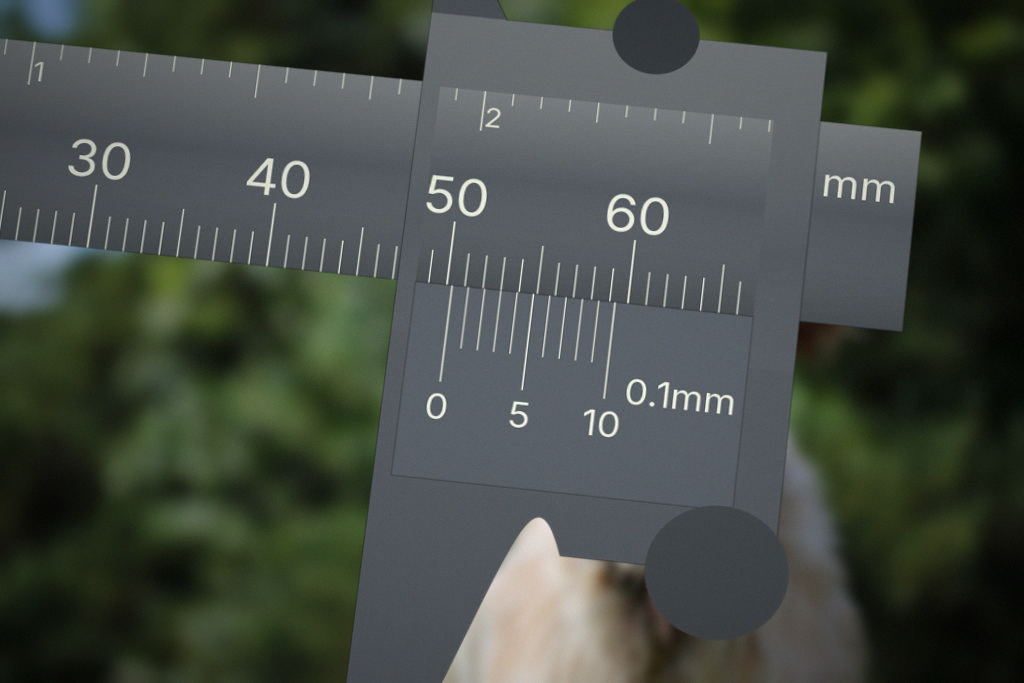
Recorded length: 50.3
